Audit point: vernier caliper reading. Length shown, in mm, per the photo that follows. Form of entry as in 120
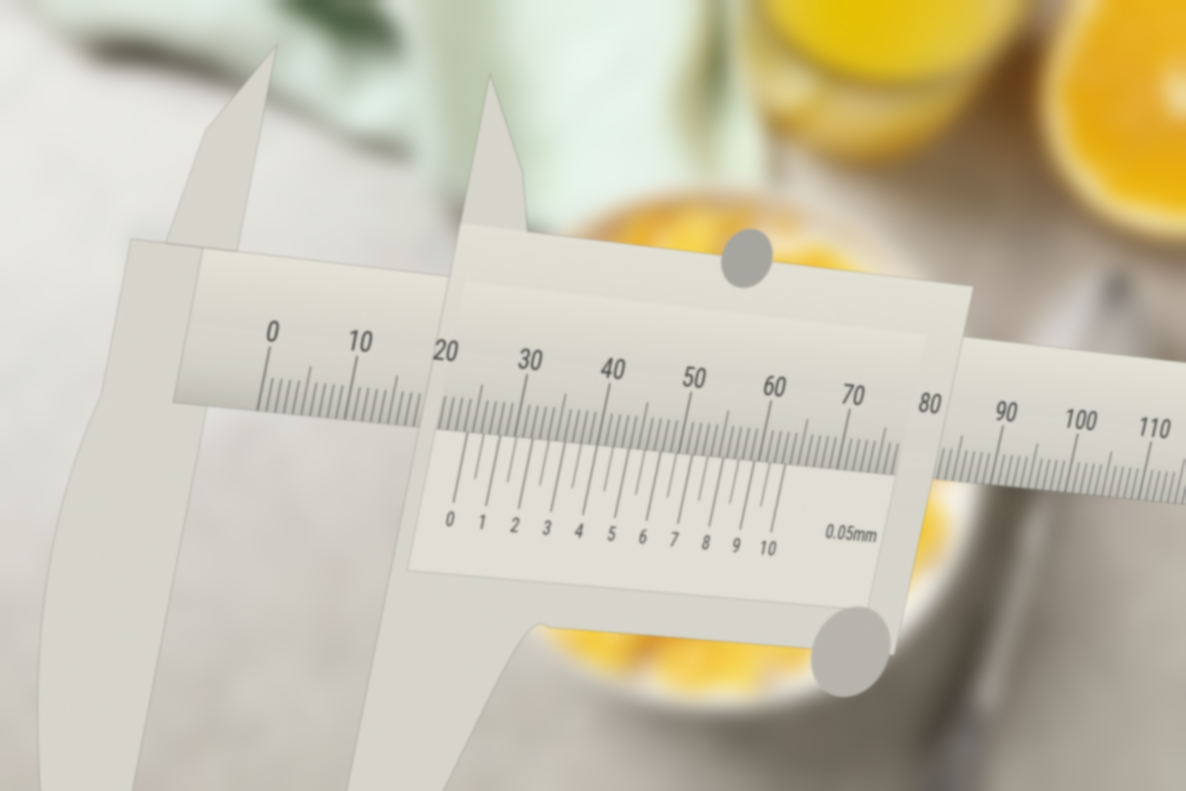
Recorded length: 24.4
